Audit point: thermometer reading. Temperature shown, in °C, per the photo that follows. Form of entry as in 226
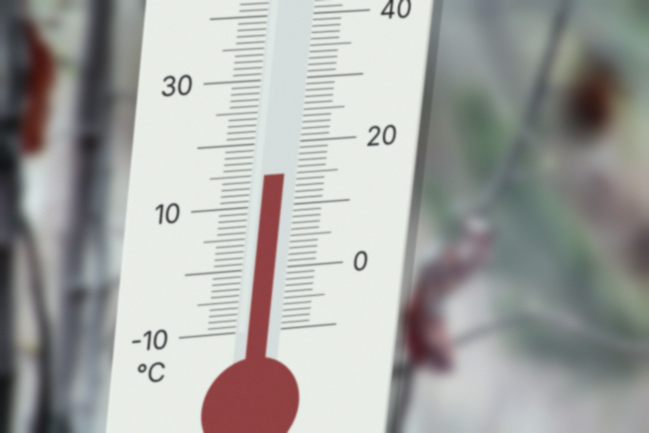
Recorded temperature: 15
